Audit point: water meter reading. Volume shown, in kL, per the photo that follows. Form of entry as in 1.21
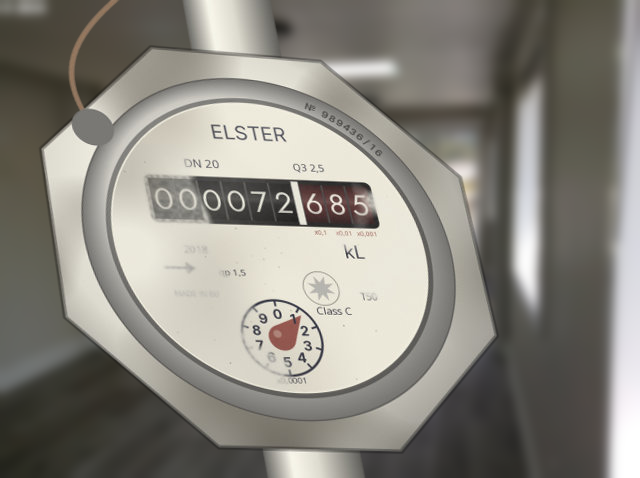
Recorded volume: 72.6851
